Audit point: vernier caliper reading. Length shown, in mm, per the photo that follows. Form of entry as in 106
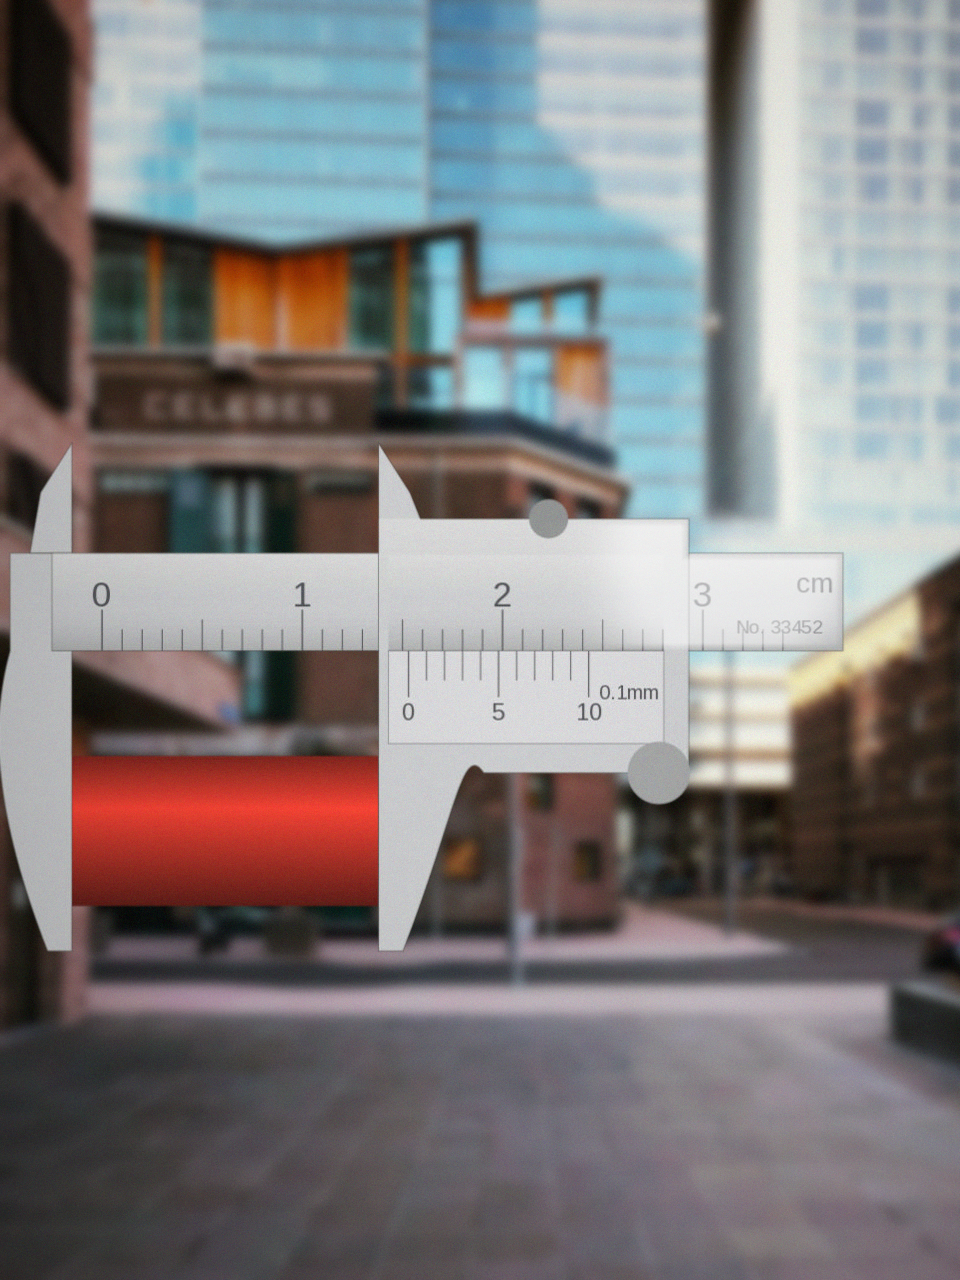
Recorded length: 15.3
